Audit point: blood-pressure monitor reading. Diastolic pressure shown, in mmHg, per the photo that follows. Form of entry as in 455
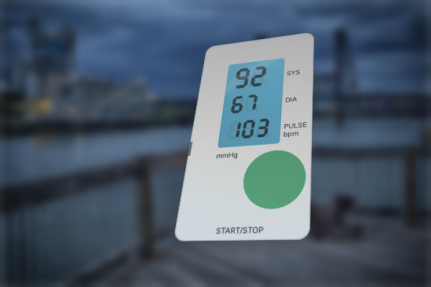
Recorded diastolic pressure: 67
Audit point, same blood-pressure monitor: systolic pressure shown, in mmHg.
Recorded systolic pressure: 92
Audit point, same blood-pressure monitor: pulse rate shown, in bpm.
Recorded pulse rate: 103
